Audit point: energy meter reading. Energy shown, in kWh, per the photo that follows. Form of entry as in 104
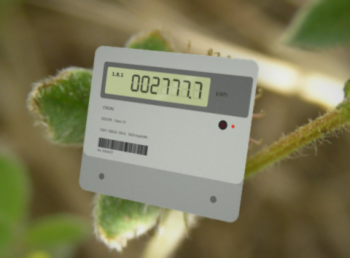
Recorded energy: 2777.7
